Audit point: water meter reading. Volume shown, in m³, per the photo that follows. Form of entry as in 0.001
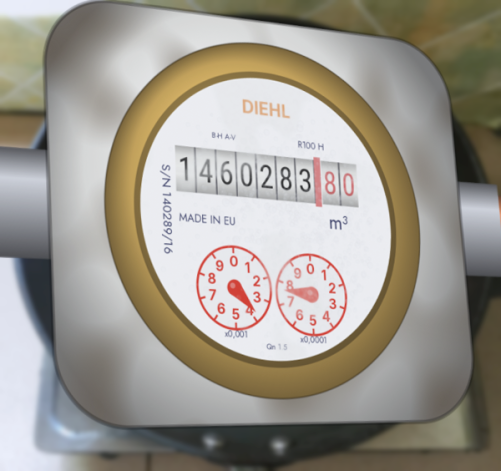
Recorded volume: 1460283.8037
